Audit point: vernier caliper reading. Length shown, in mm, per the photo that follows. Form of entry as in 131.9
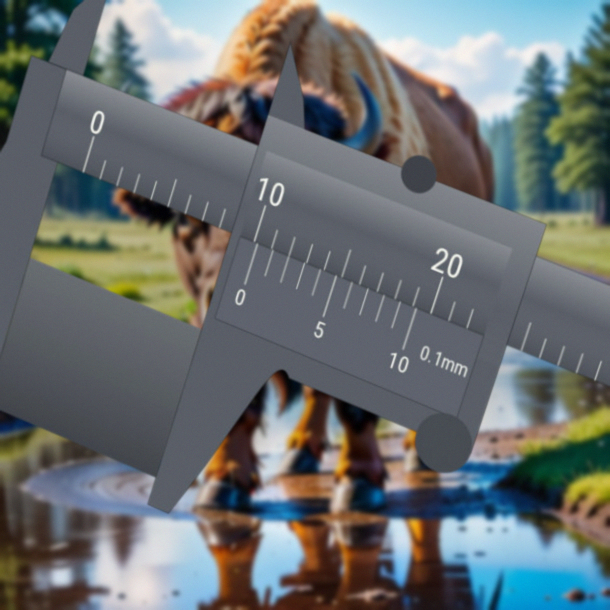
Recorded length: 10.2
